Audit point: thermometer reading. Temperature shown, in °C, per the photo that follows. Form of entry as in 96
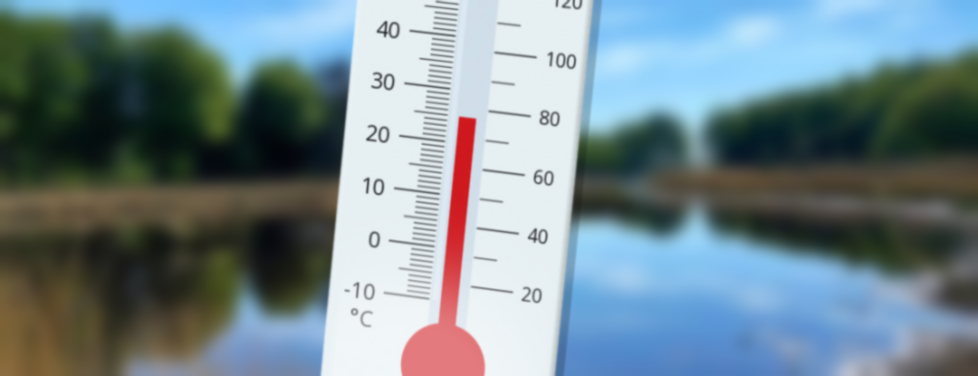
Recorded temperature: 25
